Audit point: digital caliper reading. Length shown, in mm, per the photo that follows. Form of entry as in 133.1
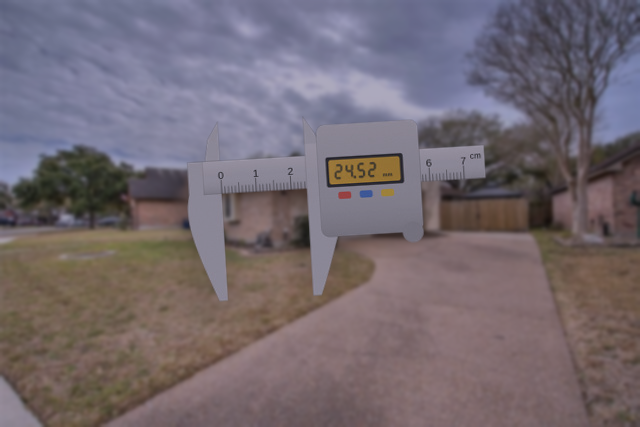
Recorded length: 24.52
